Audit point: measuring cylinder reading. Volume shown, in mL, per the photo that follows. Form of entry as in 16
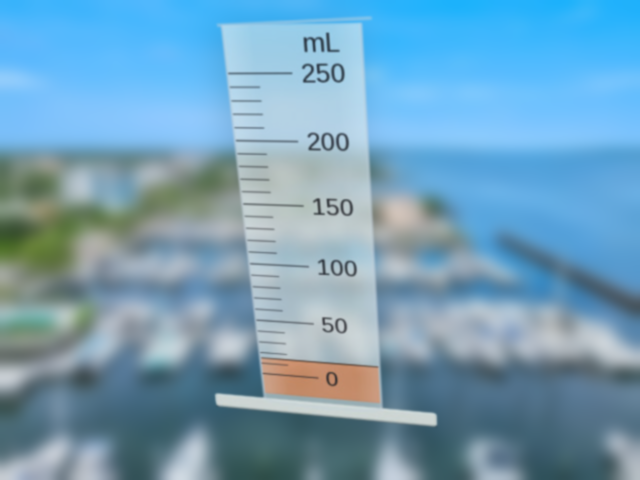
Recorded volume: 15
